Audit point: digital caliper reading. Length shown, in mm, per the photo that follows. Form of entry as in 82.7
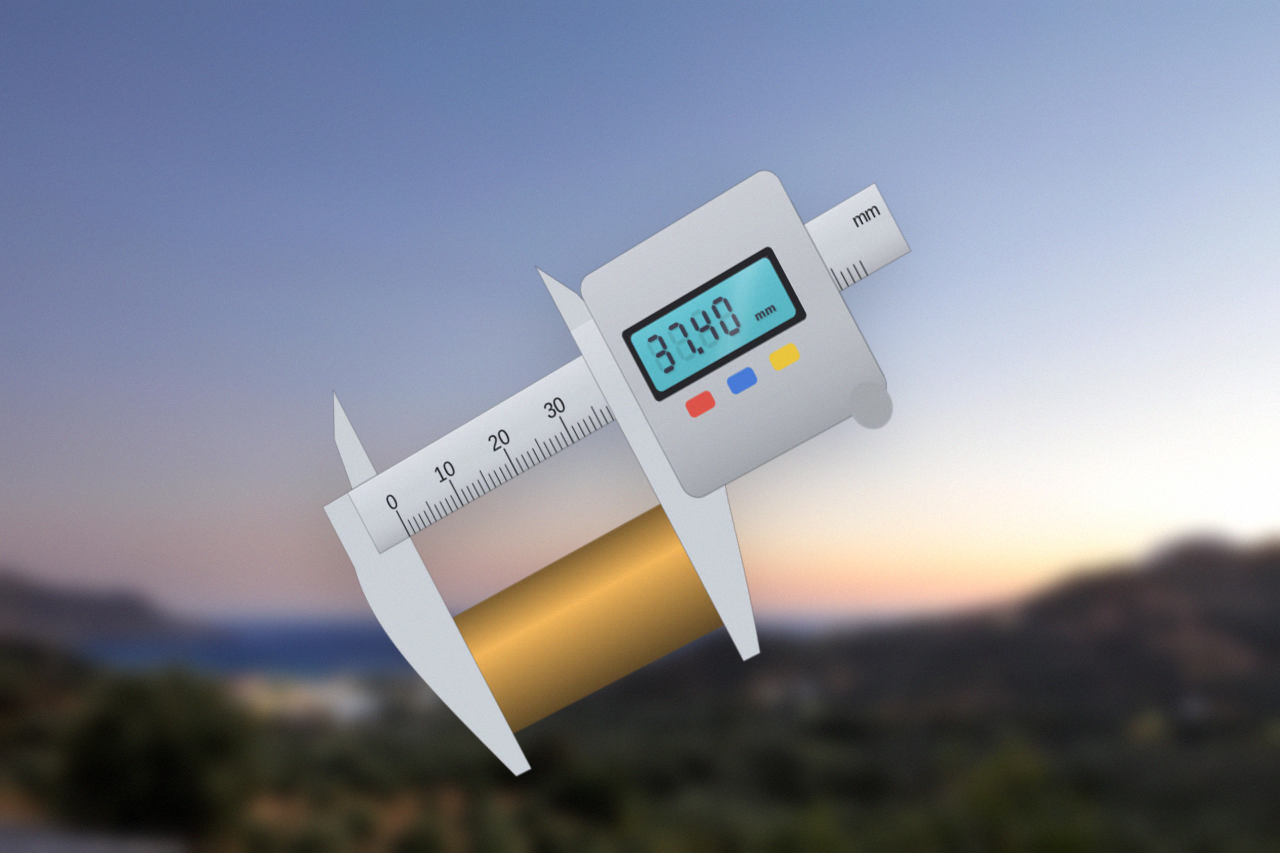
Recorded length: 37.40
